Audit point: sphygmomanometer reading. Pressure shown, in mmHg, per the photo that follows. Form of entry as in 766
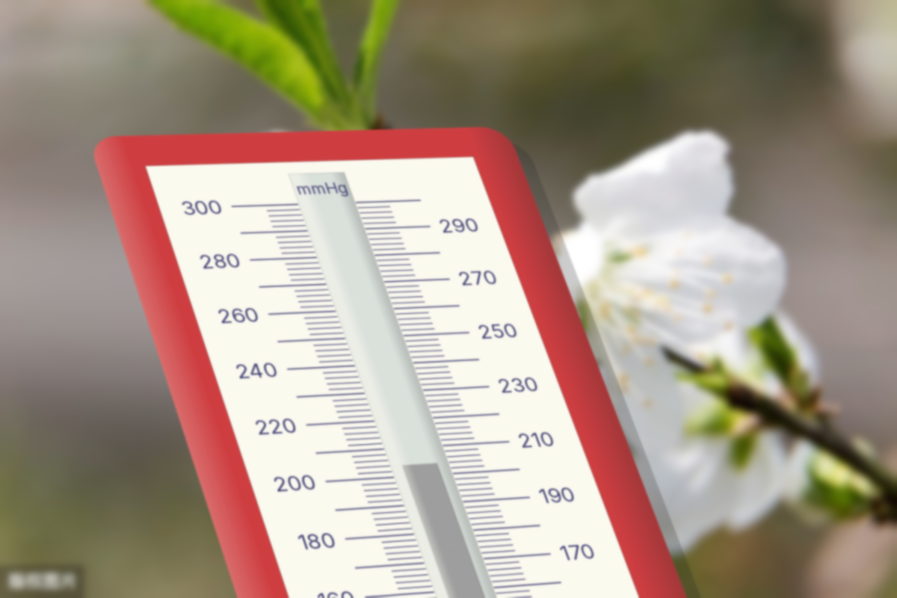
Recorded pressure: 204
